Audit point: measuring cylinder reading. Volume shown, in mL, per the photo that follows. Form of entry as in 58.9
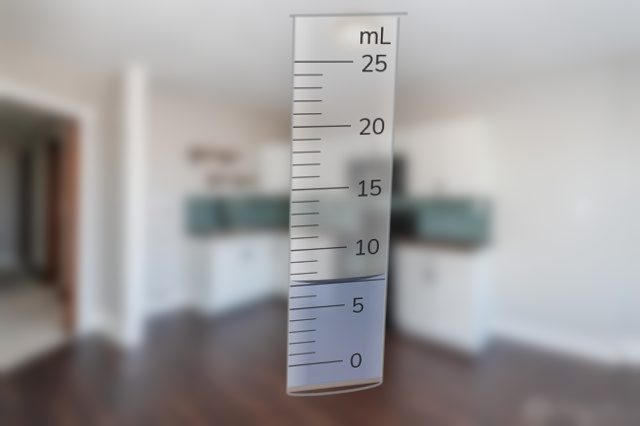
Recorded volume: 7
